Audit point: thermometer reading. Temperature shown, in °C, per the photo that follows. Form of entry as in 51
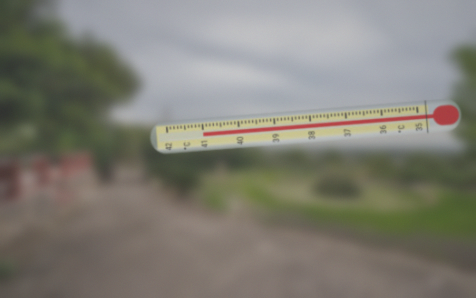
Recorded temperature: 41
